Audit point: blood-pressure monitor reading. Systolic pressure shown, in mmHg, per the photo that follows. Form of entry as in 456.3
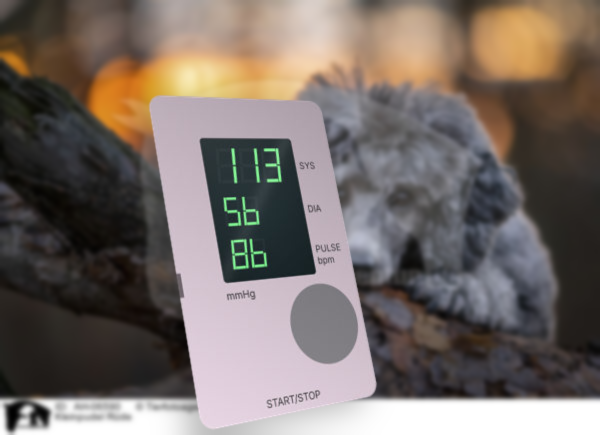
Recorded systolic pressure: 113
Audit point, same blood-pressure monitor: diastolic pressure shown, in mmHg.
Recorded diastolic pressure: 56
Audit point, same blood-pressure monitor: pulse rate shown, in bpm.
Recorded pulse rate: 86
